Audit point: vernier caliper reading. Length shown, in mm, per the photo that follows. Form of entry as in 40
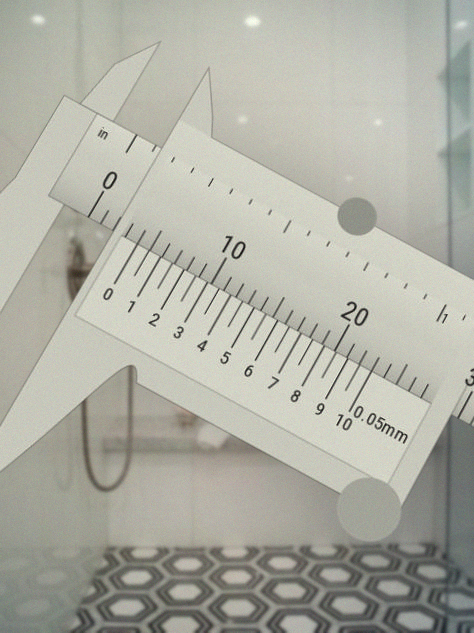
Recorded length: 4.0
